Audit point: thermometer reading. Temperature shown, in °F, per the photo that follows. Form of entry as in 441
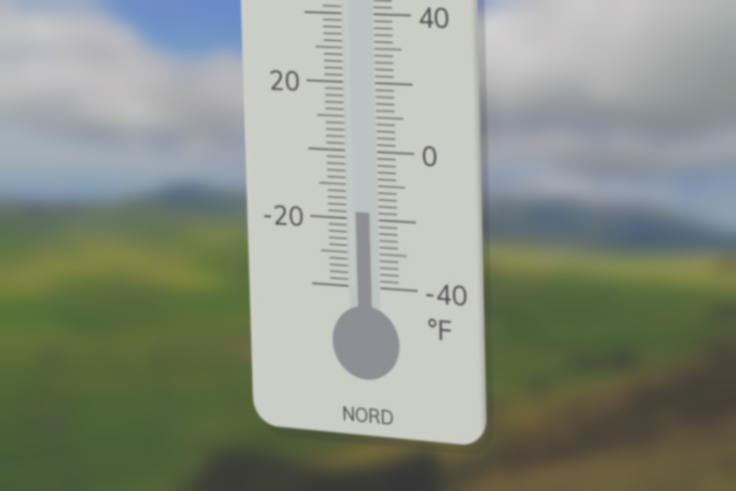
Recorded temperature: -18
